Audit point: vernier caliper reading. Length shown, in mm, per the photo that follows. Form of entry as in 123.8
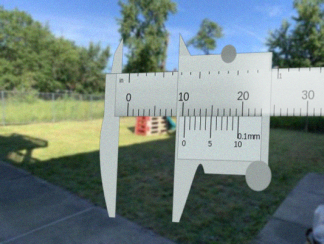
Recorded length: 10.4
